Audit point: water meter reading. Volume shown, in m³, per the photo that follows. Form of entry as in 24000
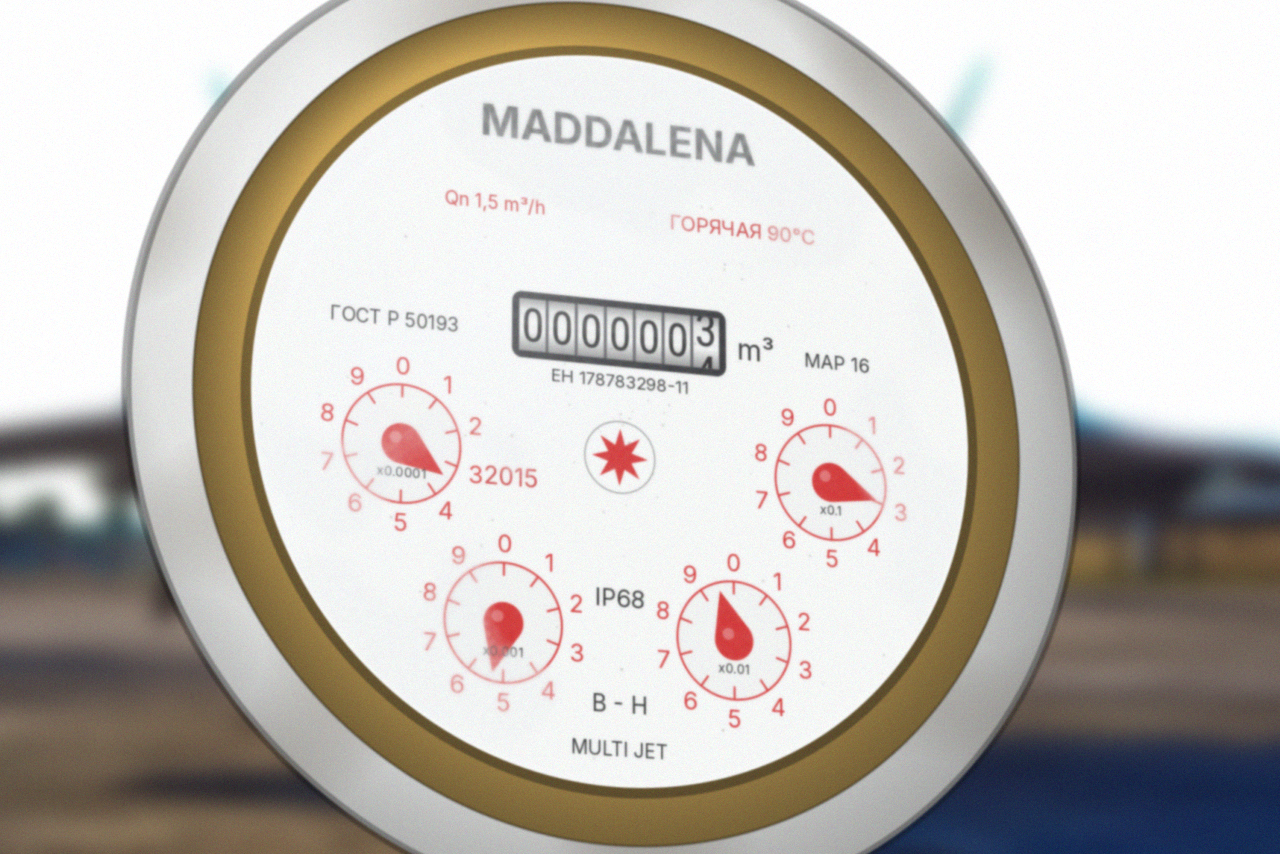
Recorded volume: 3.2953
